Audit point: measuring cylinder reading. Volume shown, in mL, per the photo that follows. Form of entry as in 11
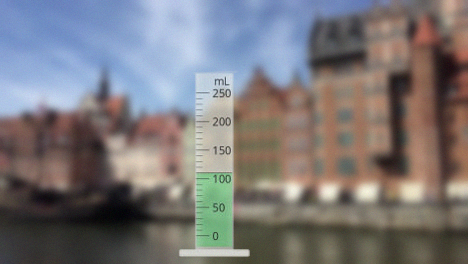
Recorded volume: 110
